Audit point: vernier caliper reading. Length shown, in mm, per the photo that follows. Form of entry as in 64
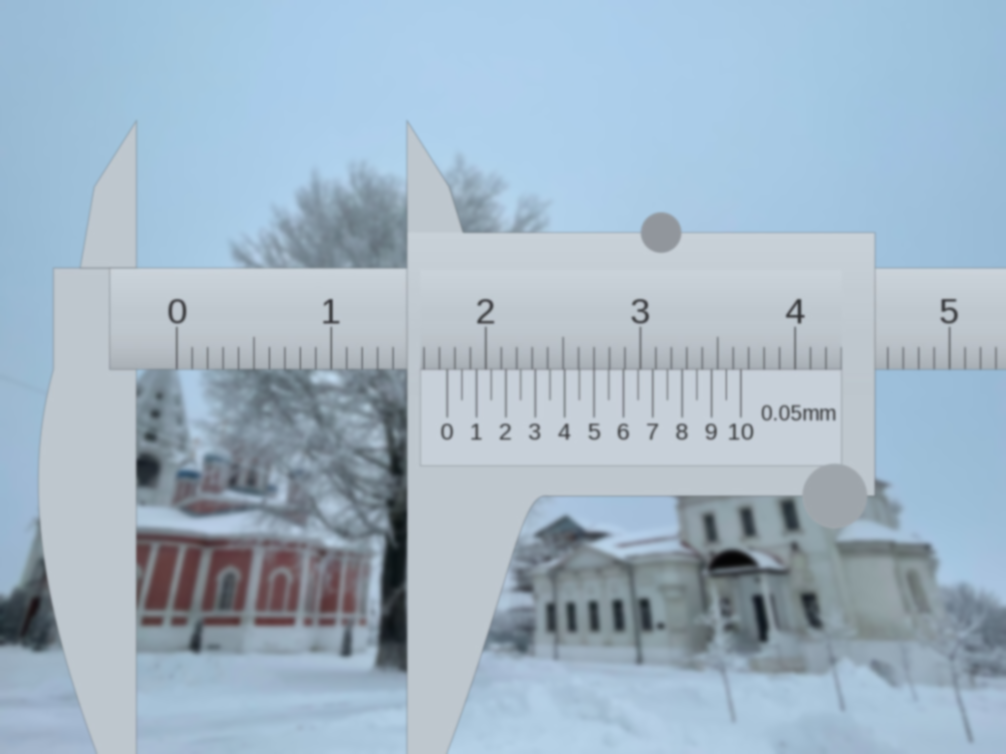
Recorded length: 17.5
